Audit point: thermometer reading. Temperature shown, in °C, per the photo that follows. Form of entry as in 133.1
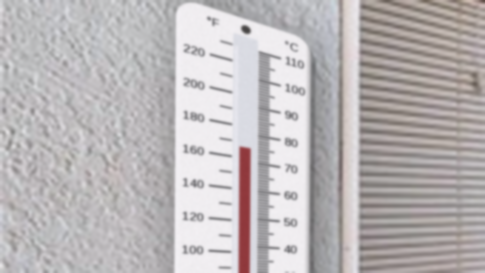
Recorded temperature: 75
